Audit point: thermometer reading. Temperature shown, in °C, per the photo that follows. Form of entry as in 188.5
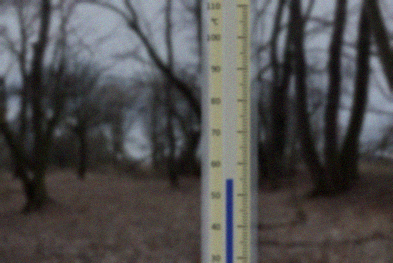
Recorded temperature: 55
